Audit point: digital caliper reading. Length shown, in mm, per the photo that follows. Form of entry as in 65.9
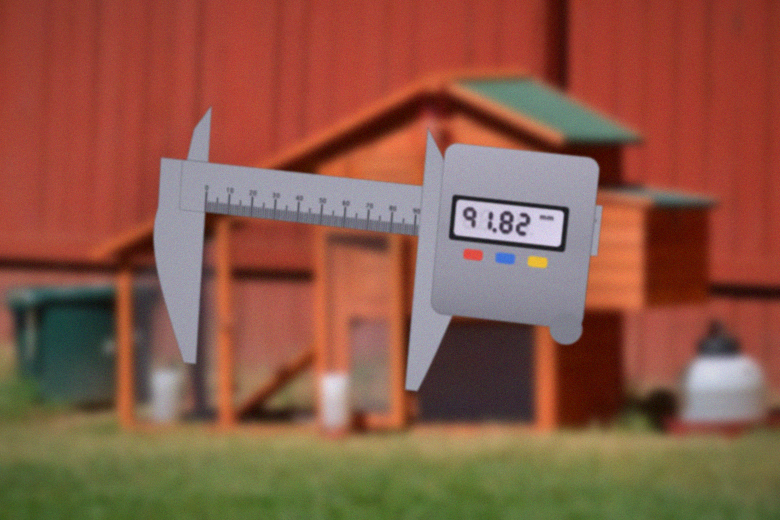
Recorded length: 91.82
